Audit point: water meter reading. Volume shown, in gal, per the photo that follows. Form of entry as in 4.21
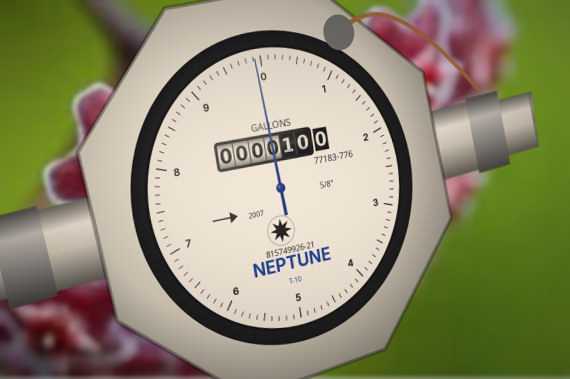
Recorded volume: 99.9
